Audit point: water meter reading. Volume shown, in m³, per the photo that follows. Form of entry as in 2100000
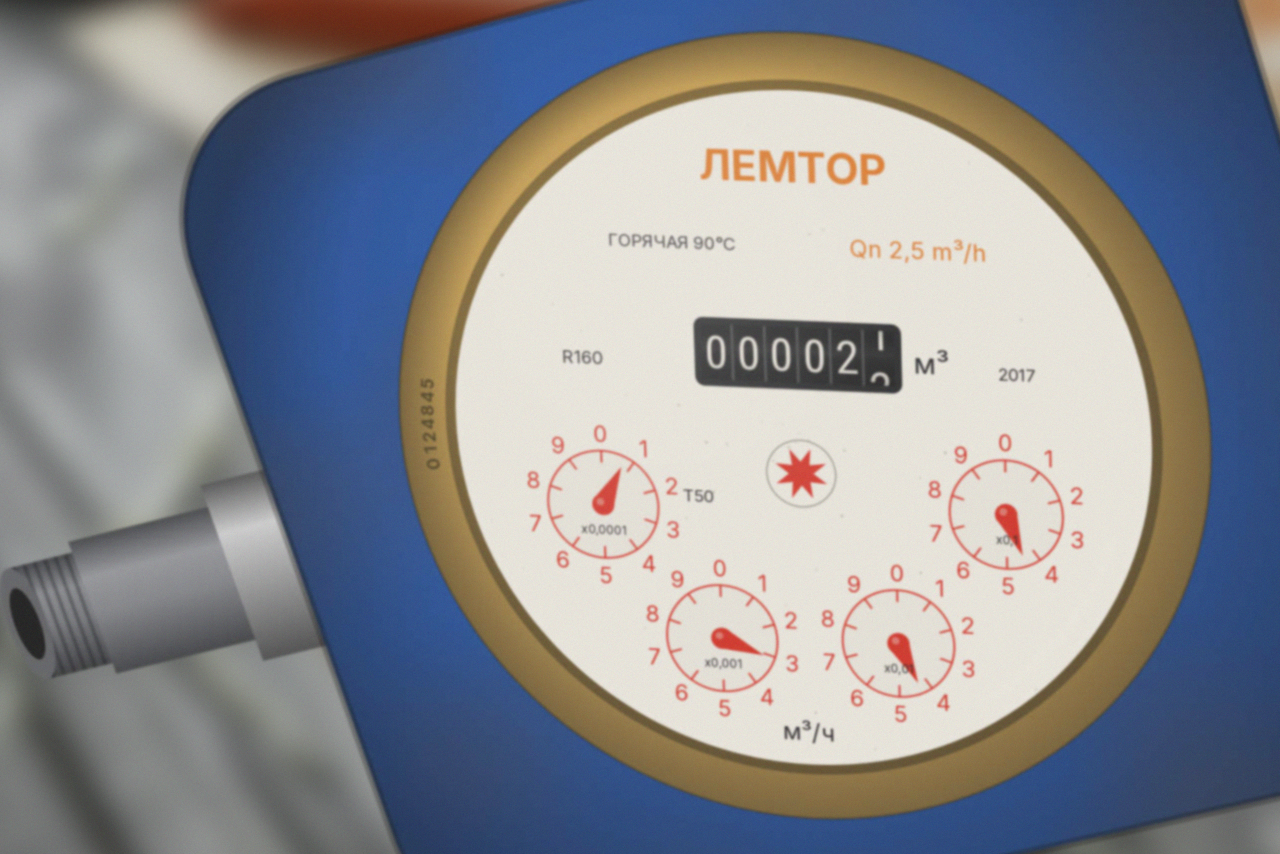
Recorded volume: 21.4430
